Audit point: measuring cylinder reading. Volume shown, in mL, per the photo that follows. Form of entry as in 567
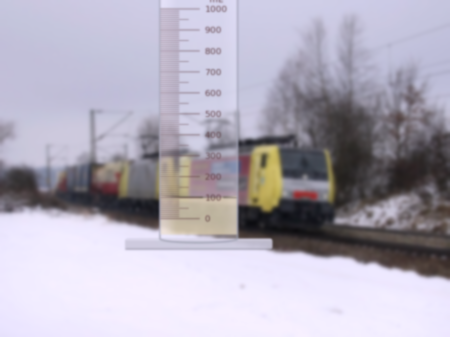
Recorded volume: 100
